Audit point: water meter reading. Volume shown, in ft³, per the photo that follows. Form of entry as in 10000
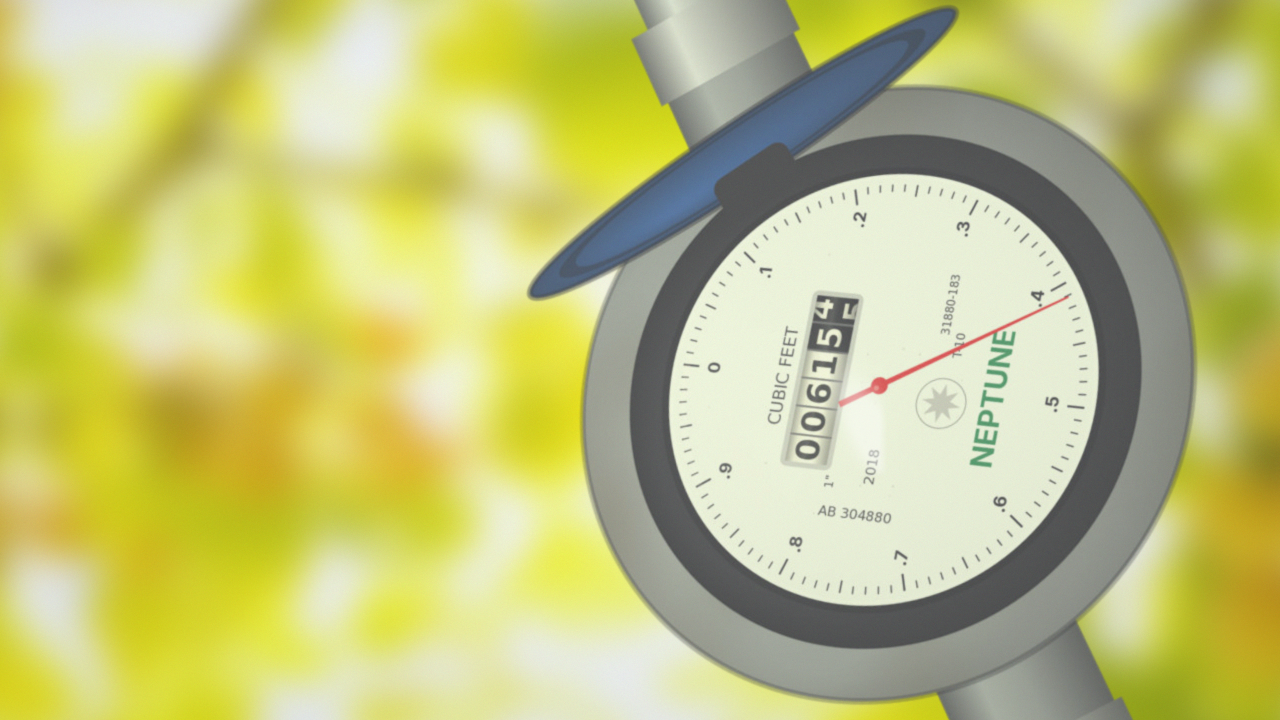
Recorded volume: 6154.41
